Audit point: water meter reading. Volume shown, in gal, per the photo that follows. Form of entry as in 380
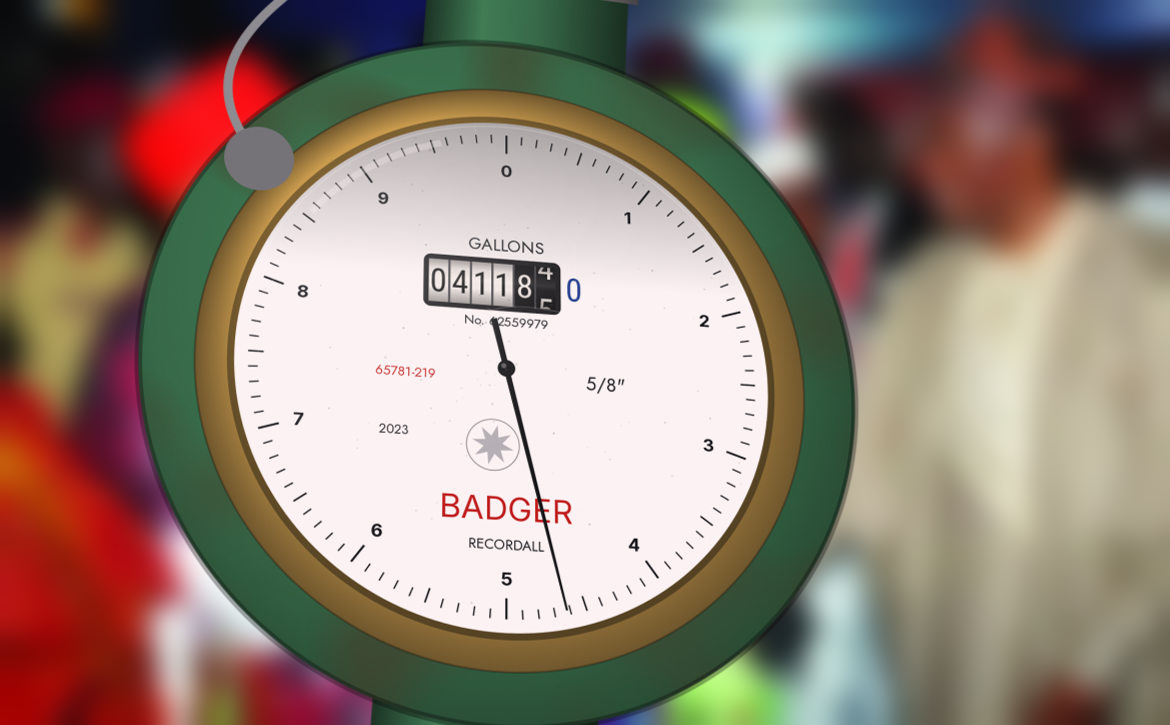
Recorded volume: 411844.6
